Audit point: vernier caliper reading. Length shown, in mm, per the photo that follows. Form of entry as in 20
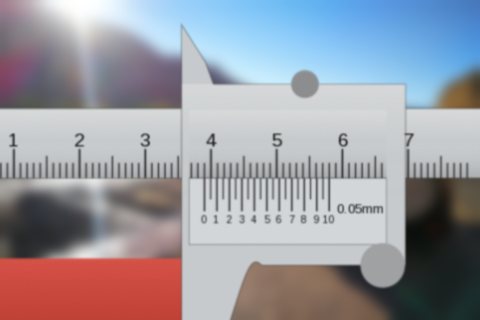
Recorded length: 39.0
